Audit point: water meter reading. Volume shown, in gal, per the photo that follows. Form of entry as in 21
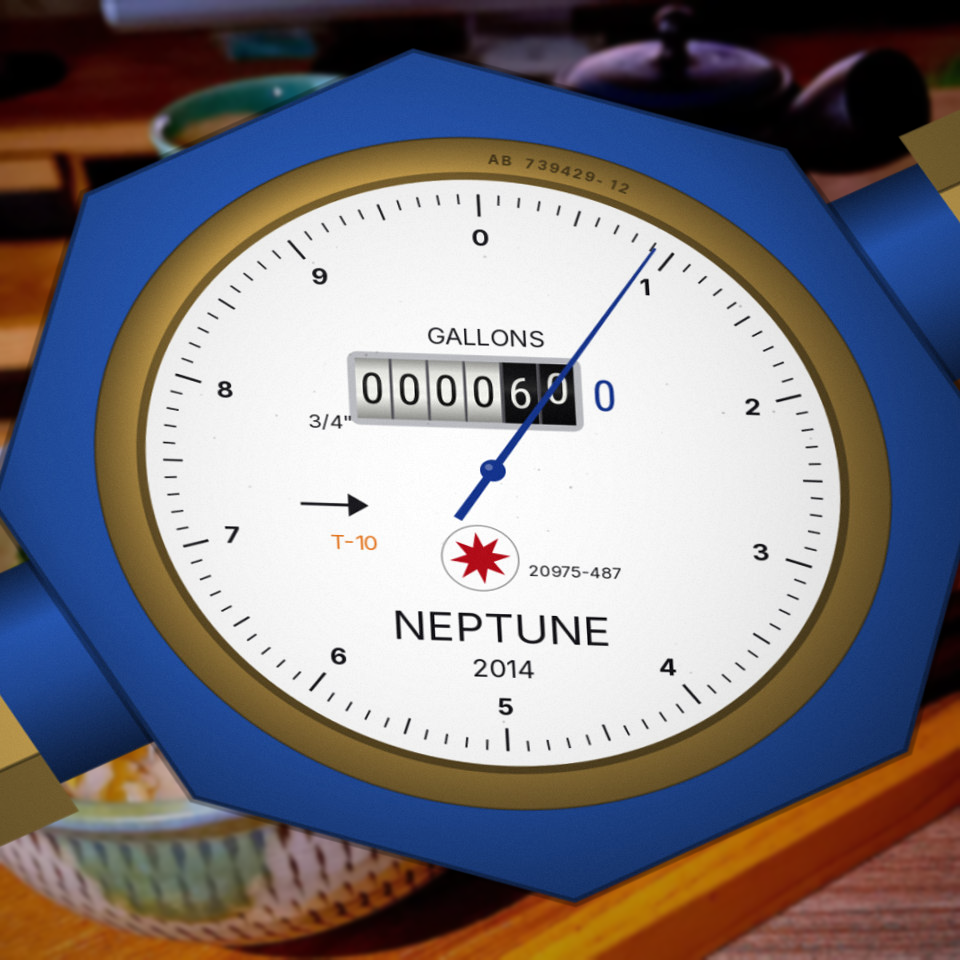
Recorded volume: 600.9
